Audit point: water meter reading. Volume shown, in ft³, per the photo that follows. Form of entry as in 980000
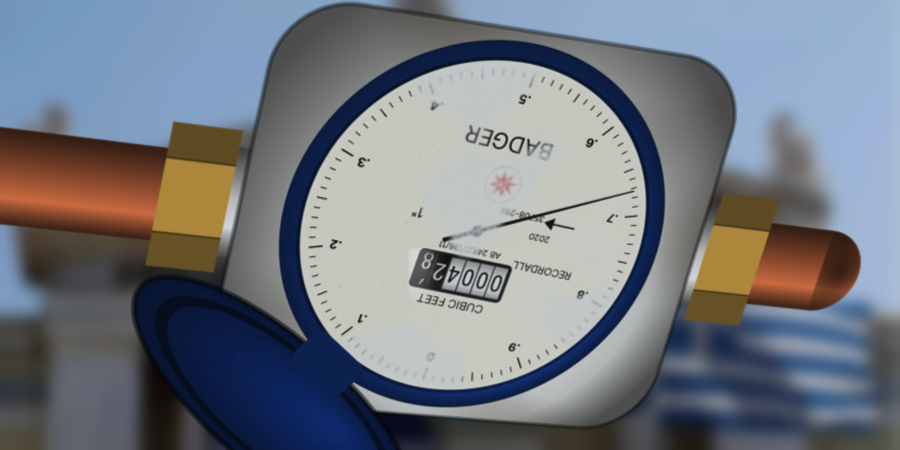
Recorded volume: 427.67
